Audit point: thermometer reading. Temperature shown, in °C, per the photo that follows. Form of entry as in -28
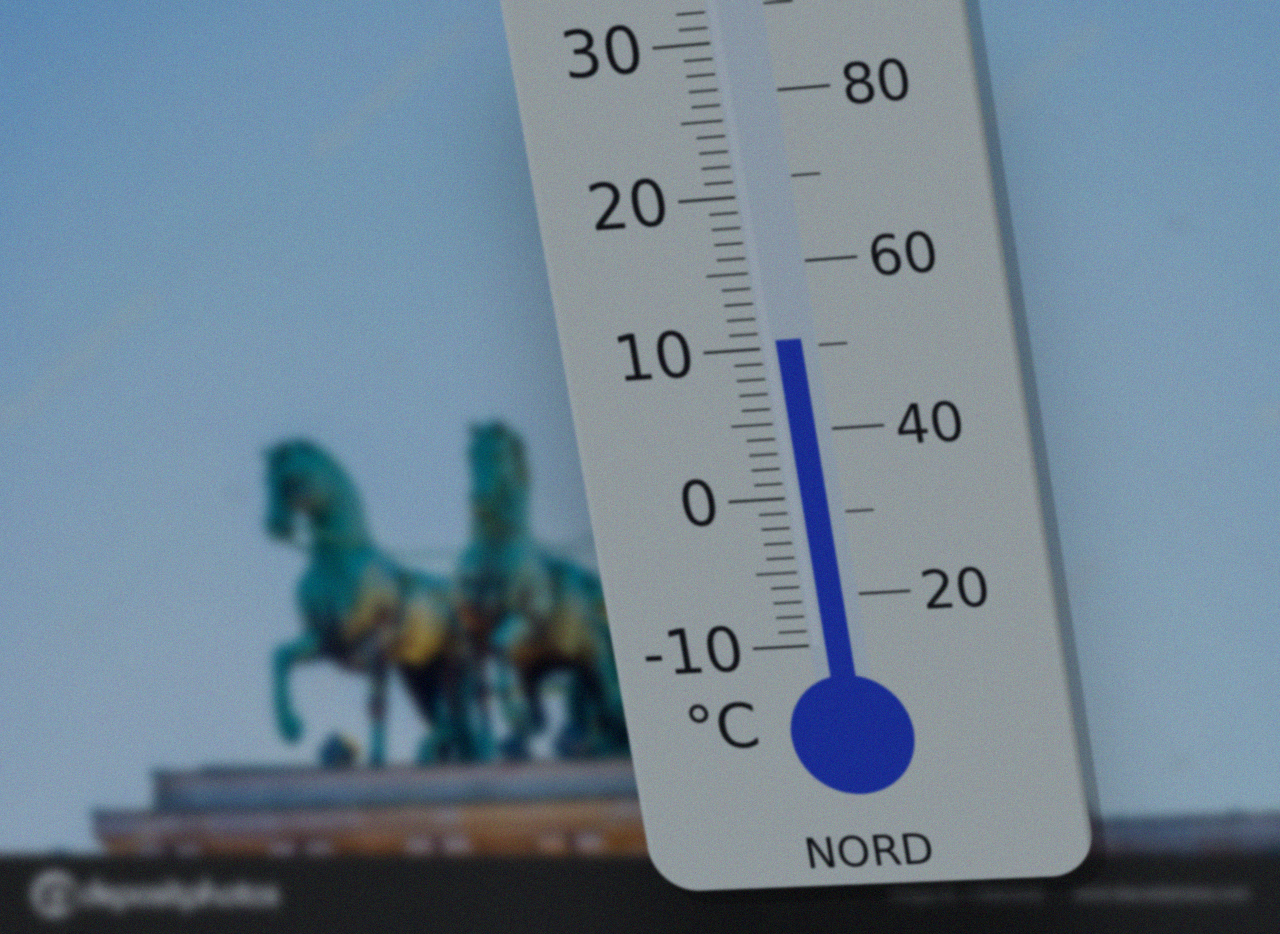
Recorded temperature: 10.5
